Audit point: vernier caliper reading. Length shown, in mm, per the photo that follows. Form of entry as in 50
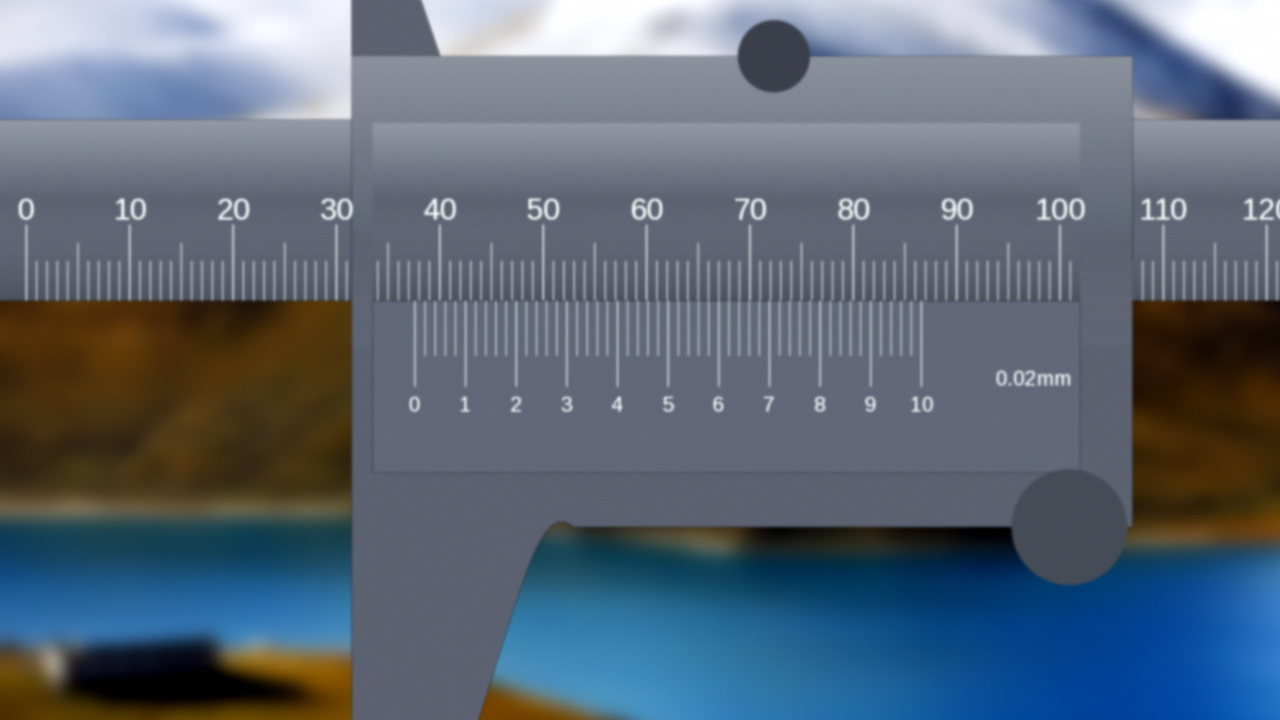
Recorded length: 37.6
